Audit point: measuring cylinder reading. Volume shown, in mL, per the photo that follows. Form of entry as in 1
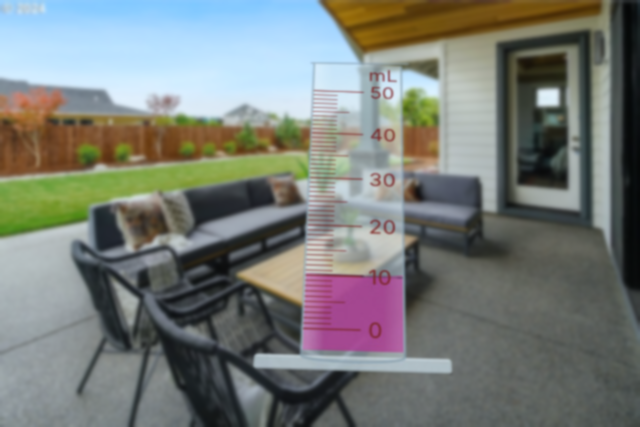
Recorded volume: 10
